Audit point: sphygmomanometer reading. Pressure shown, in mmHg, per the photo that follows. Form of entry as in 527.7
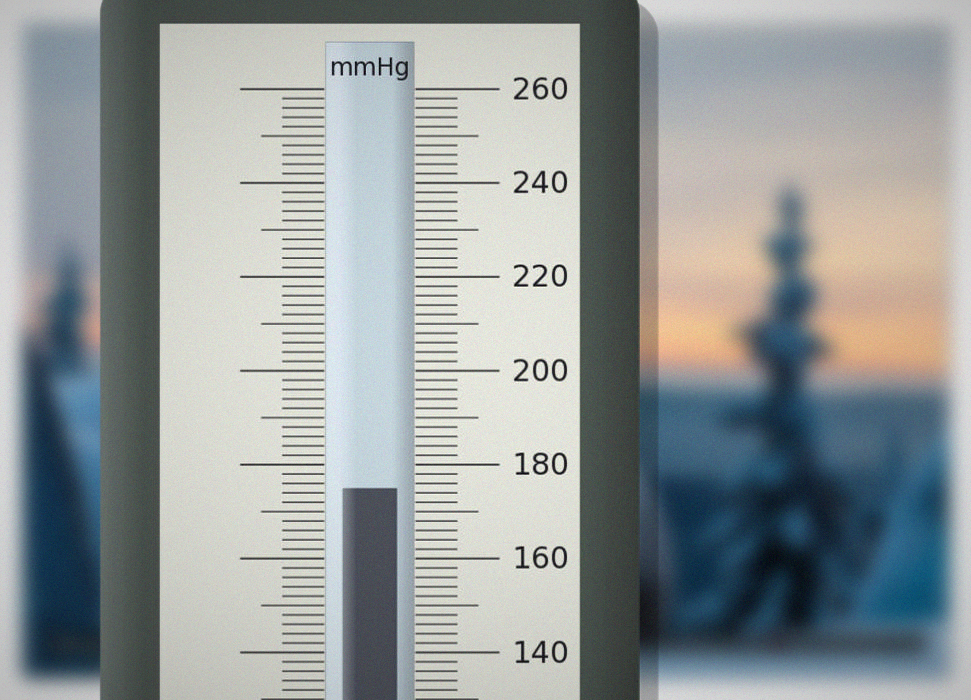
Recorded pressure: 175
